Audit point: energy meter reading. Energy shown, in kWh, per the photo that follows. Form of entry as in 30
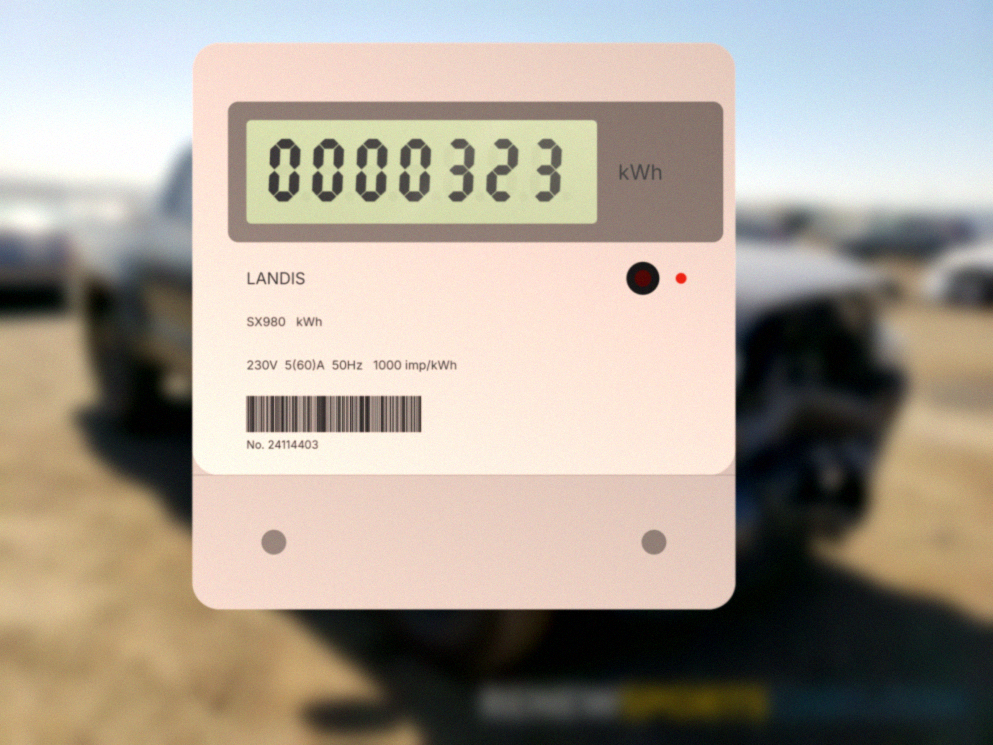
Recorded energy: 323
